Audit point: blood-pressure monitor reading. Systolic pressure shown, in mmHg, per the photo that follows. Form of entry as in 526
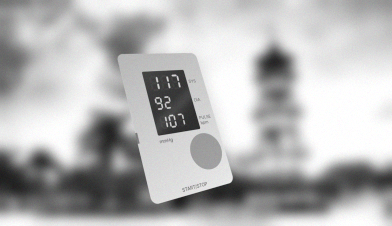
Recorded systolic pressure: 117
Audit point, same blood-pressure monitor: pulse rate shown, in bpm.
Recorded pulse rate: 107
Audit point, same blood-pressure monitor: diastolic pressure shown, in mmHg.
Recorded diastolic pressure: 92
